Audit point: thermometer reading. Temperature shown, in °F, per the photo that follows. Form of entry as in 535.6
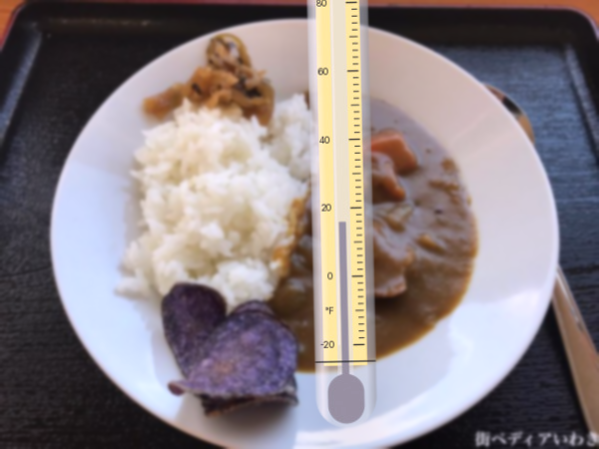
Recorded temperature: 16
